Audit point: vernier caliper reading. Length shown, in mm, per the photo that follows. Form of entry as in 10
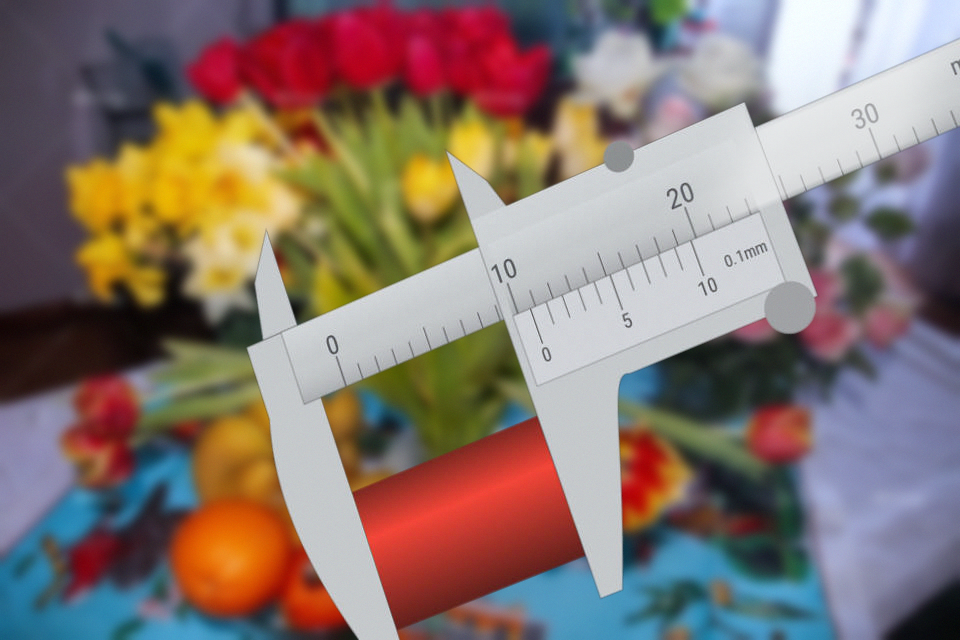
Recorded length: 10.7
